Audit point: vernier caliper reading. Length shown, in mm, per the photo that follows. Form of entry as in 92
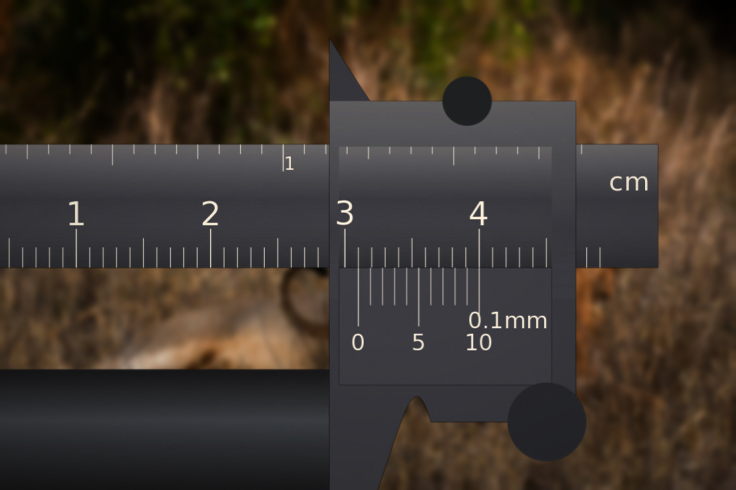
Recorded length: 31.0
